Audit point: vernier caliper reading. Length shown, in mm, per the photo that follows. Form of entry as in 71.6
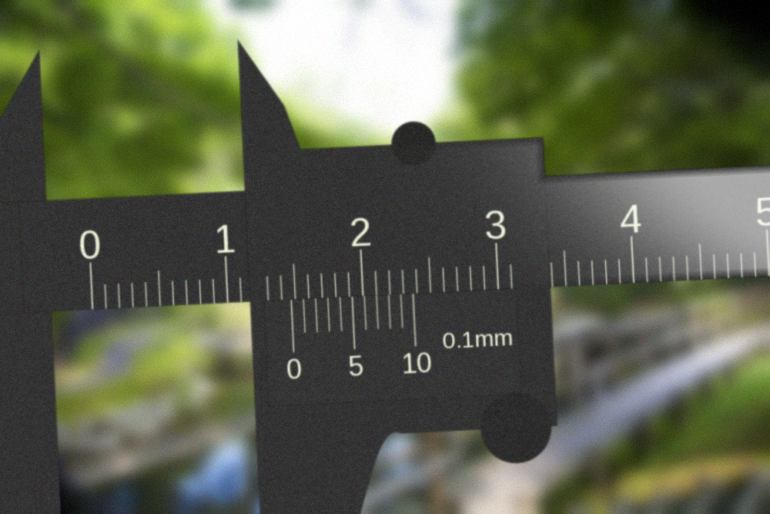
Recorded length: 14.7
